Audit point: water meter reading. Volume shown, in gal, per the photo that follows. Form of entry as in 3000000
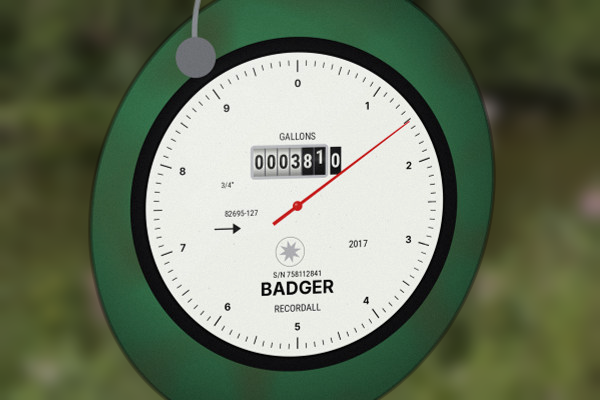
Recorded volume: 3811.5
